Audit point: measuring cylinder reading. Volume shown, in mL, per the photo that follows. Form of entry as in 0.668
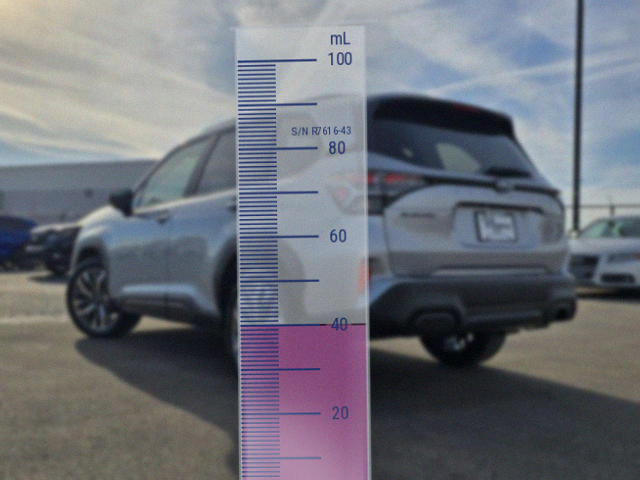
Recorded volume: 40
